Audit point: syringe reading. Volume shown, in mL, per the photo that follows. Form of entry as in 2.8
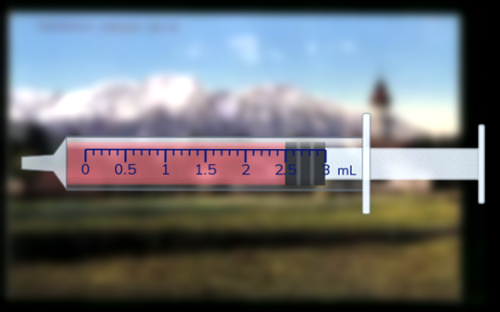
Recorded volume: 2.5
